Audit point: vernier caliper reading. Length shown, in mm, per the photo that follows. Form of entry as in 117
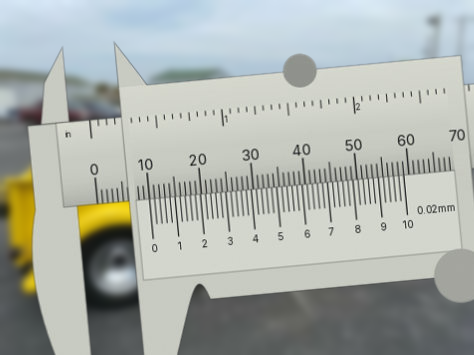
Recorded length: 10.0
